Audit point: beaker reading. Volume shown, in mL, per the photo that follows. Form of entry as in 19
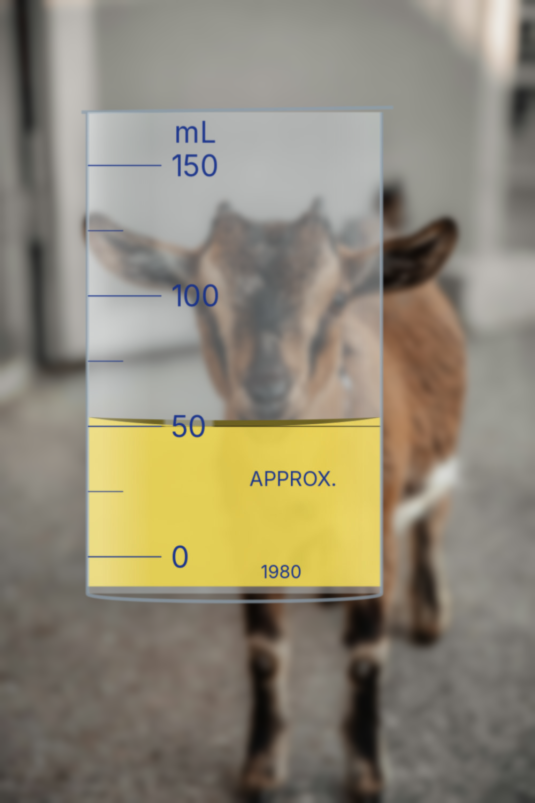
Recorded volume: 50
